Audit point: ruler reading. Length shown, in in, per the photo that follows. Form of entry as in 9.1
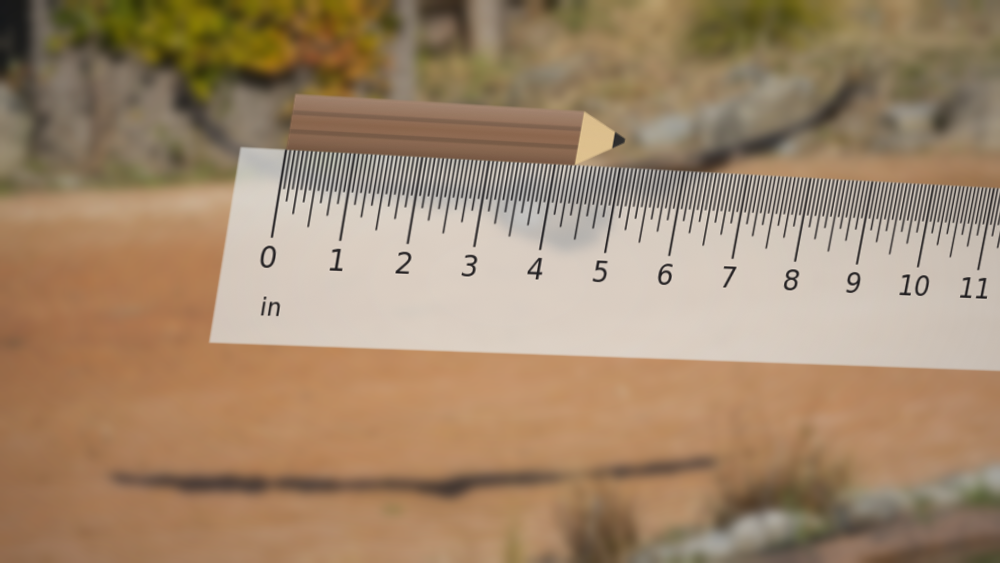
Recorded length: 5
